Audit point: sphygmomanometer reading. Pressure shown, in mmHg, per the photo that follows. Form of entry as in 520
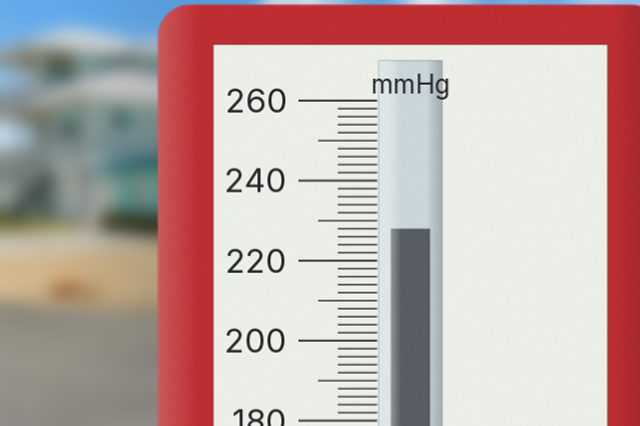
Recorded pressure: 228
